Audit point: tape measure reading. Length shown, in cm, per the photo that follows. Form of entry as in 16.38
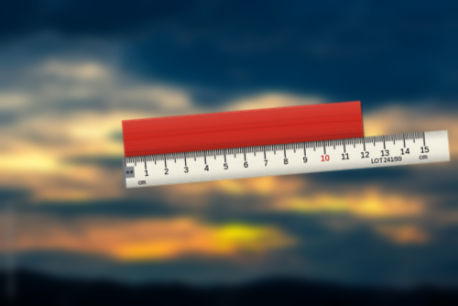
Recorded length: 12
